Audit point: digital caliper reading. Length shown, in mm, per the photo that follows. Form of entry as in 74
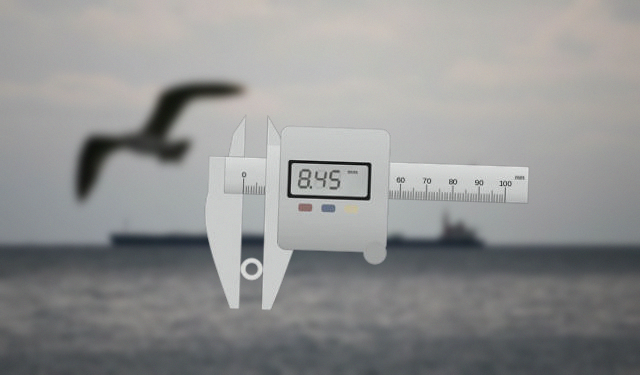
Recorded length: 8.45
